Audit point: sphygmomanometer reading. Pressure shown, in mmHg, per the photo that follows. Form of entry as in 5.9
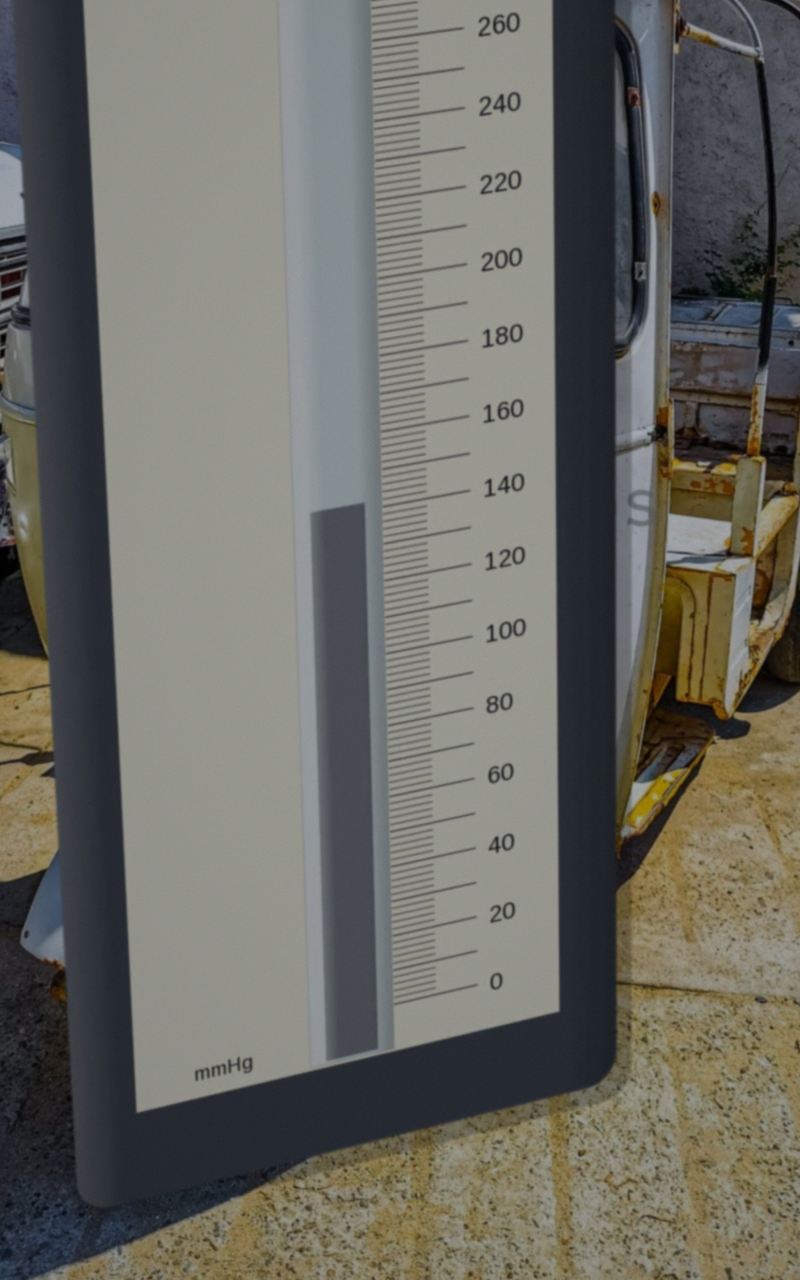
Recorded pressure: 142
